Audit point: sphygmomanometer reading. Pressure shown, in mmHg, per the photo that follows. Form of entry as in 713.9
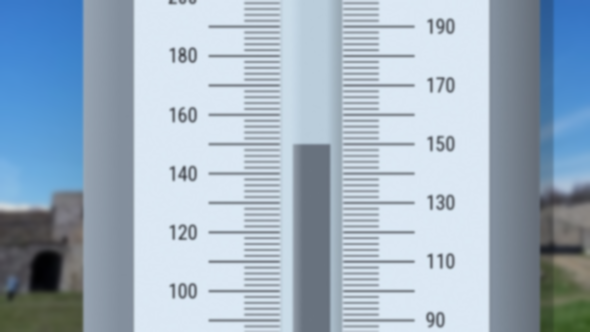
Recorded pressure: 150
